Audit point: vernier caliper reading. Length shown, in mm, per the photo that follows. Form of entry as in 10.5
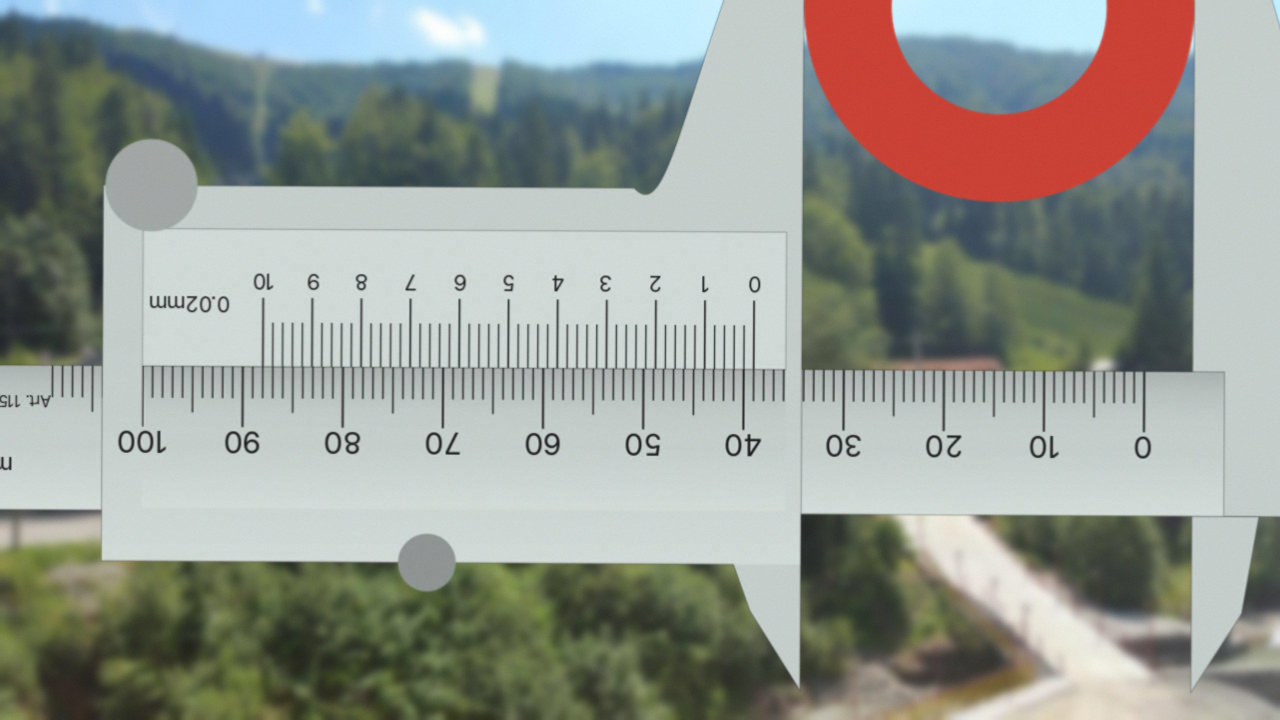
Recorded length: 39.0
